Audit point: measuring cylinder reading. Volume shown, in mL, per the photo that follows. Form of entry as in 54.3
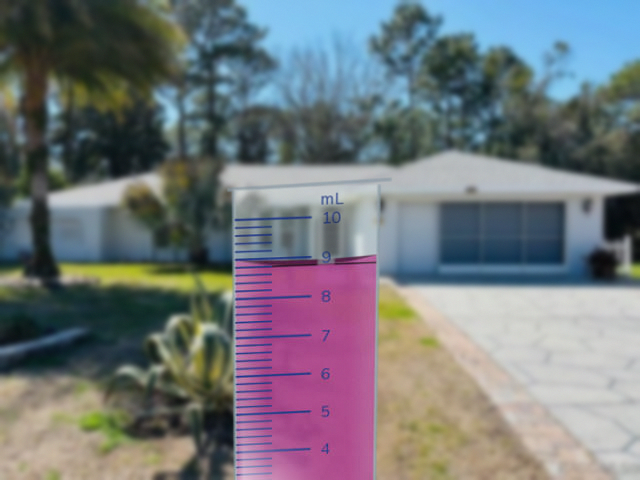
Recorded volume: 8.8
